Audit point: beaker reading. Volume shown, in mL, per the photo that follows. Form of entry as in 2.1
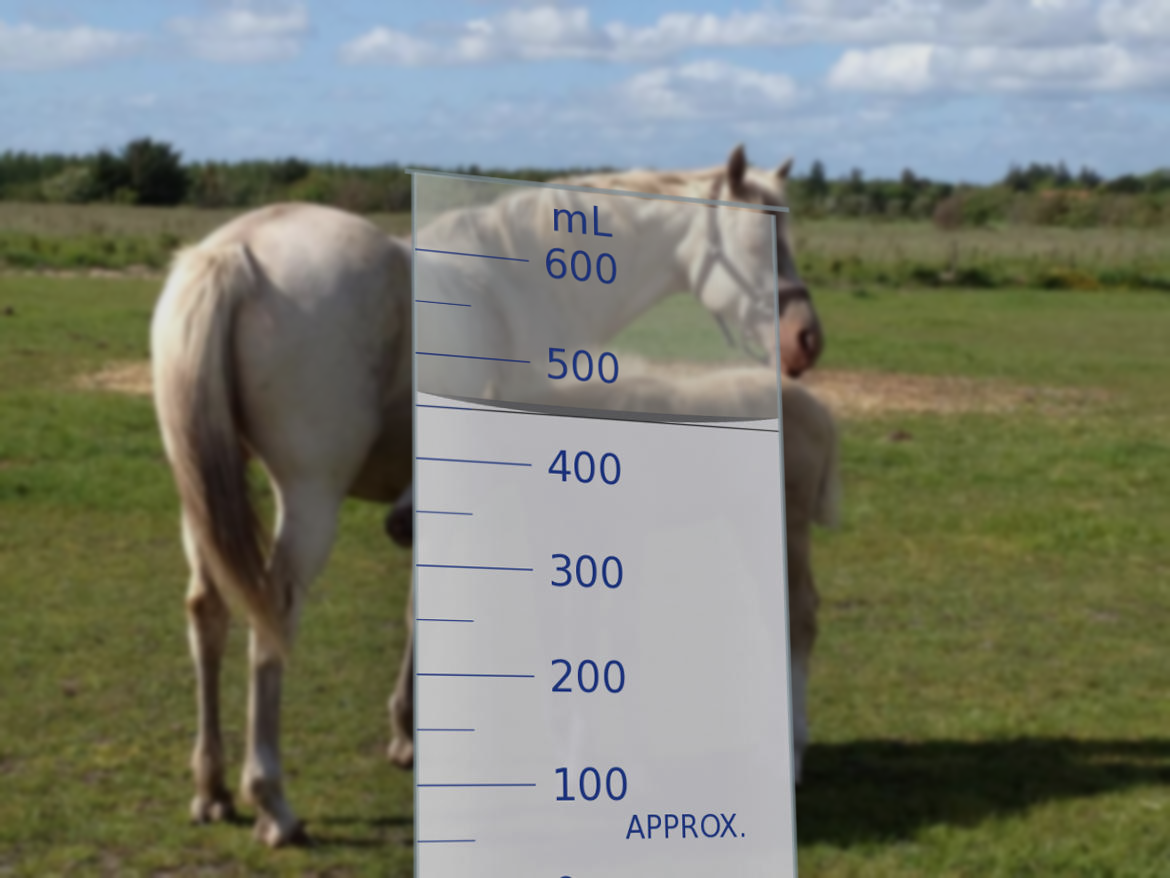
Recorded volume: 450
